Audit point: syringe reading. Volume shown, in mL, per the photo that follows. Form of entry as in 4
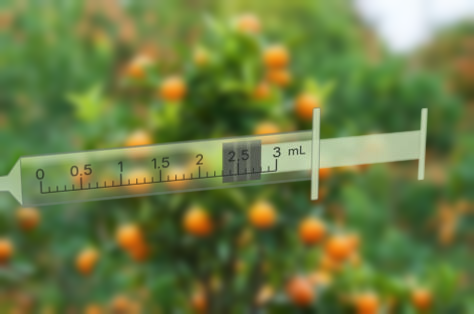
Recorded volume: 2.3
